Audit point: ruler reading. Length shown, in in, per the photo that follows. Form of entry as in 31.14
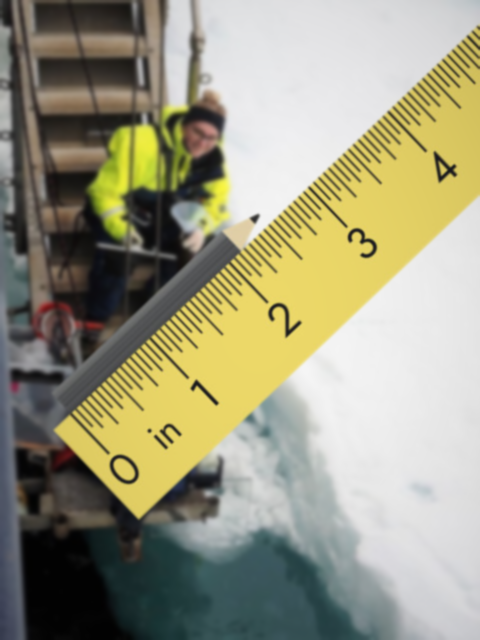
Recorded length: 2.5
